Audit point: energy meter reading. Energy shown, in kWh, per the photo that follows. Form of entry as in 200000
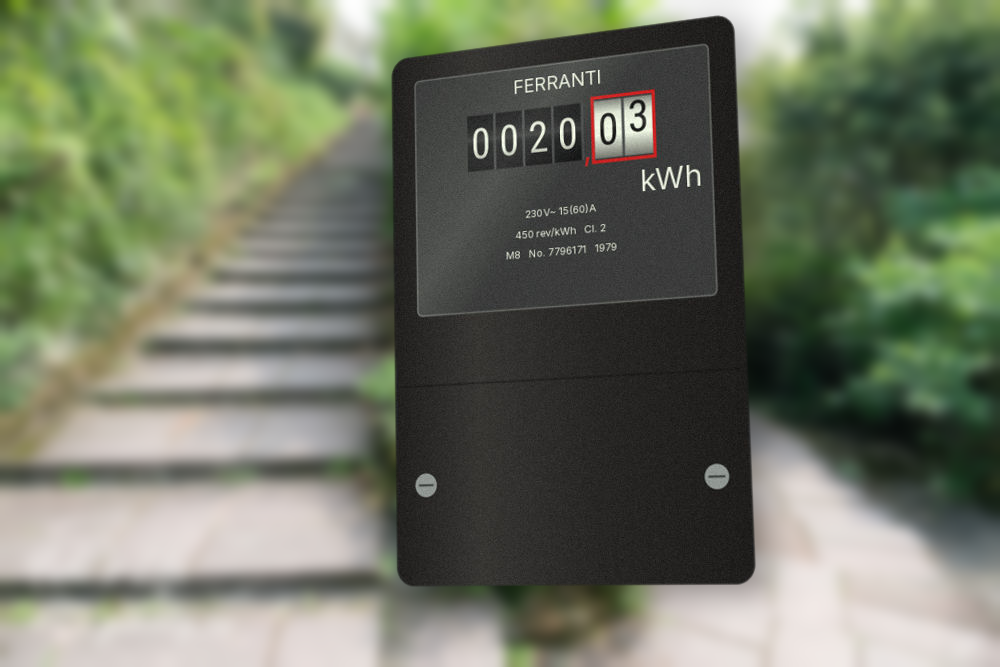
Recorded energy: 20.03
